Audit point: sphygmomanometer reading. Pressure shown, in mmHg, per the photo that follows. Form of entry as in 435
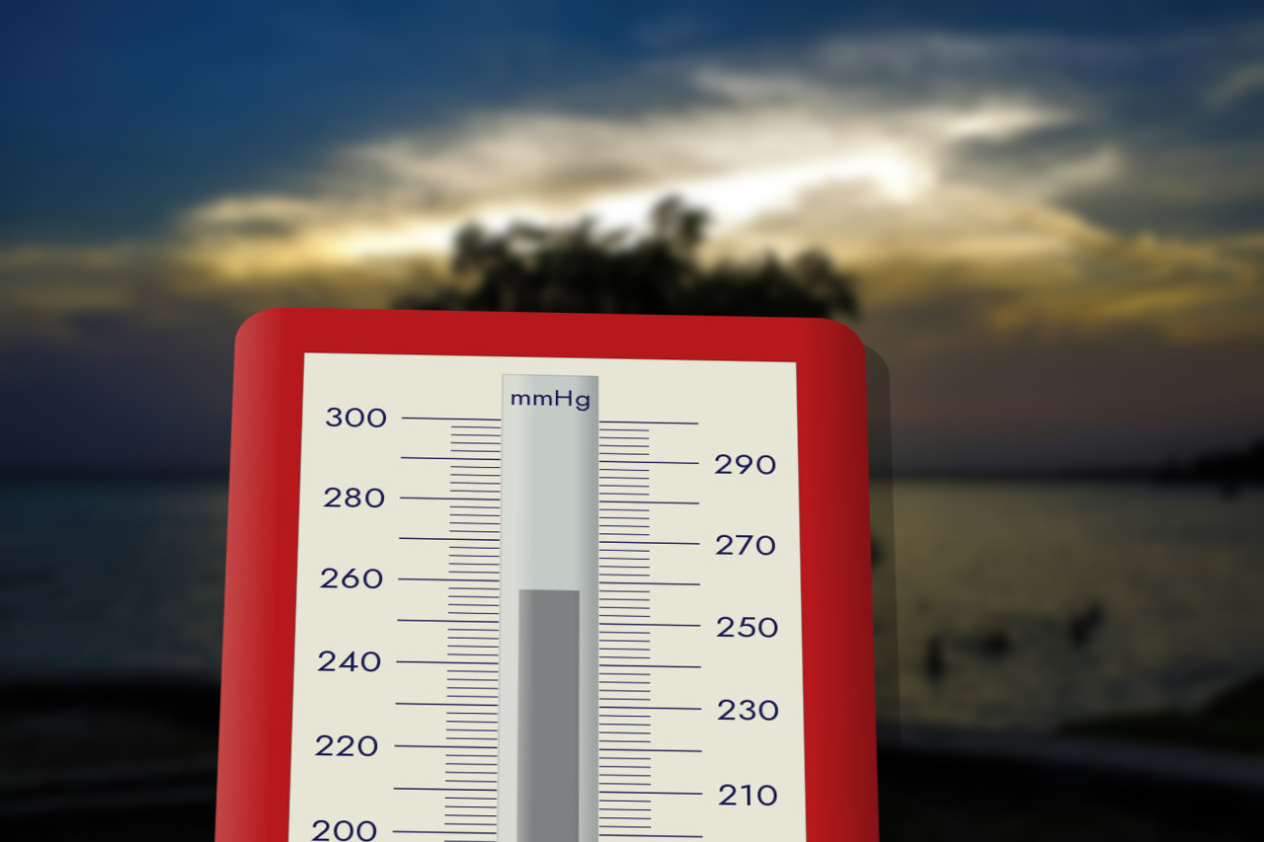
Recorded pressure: 258
